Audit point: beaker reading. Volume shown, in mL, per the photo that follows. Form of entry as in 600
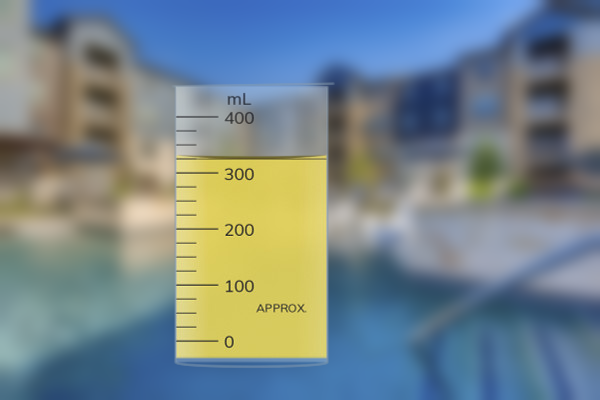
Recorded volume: 325
